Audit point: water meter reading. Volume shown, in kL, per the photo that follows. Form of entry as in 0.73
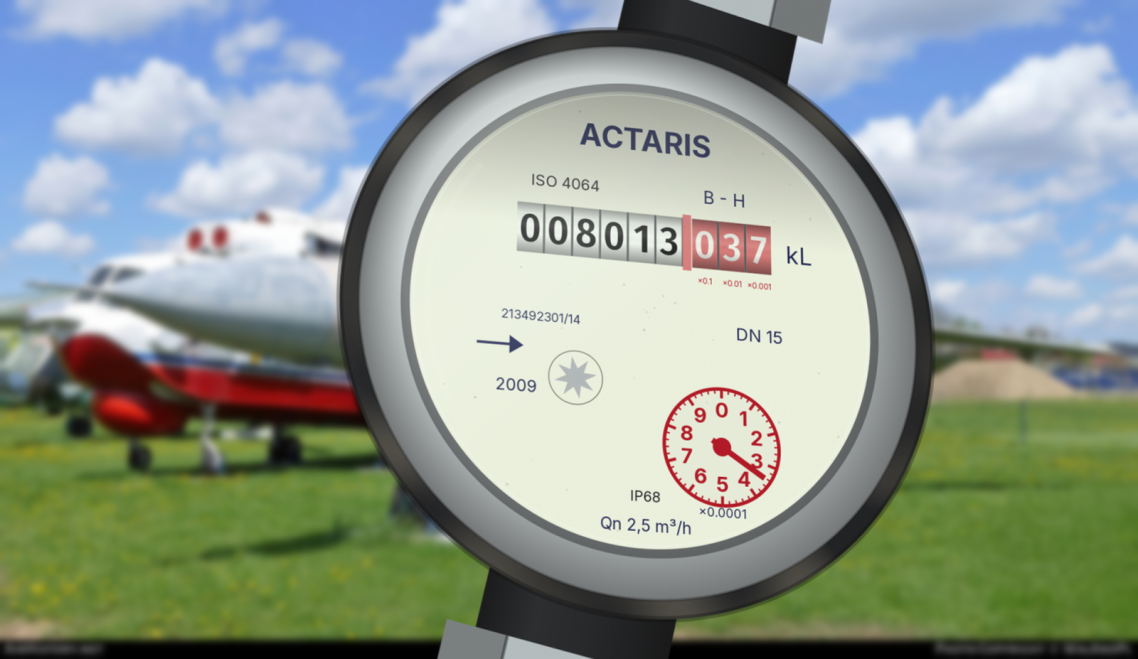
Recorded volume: 8013.0373
